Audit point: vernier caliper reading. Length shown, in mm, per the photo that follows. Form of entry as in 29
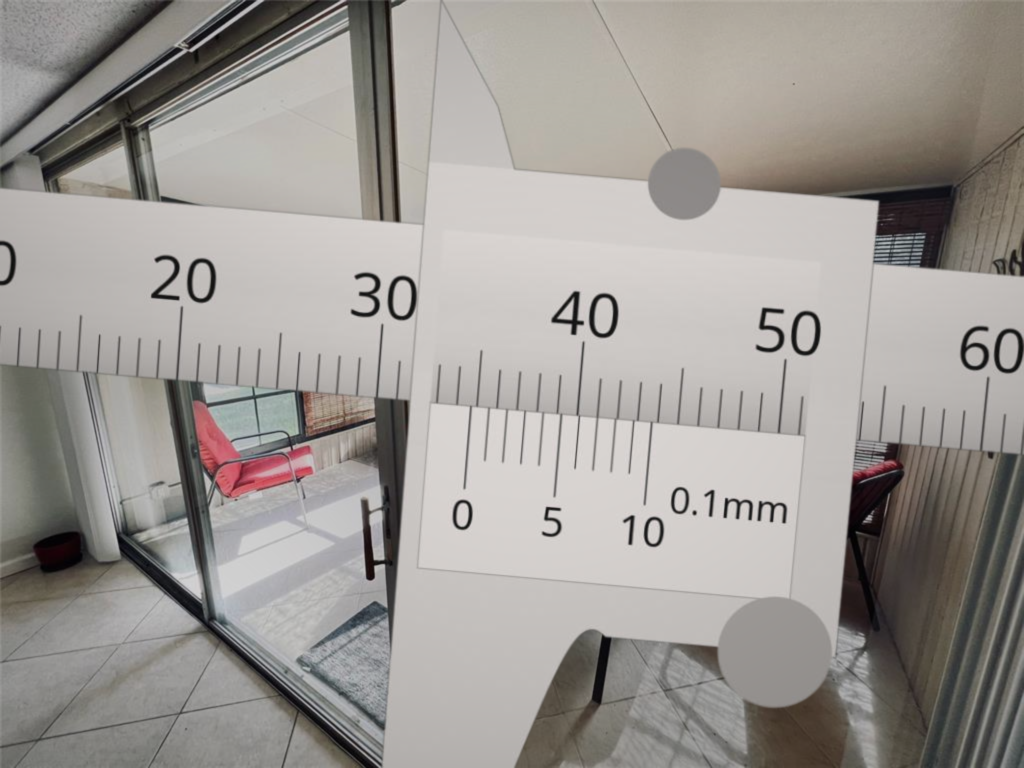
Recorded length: 34.7
